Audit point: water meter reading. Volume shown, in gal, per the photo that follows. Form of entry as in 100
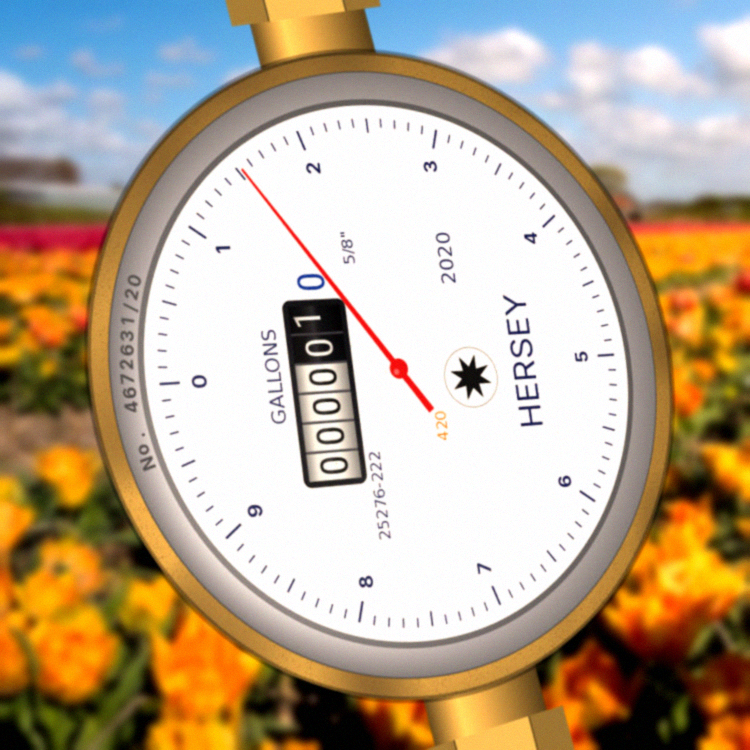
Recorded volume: 11.5
